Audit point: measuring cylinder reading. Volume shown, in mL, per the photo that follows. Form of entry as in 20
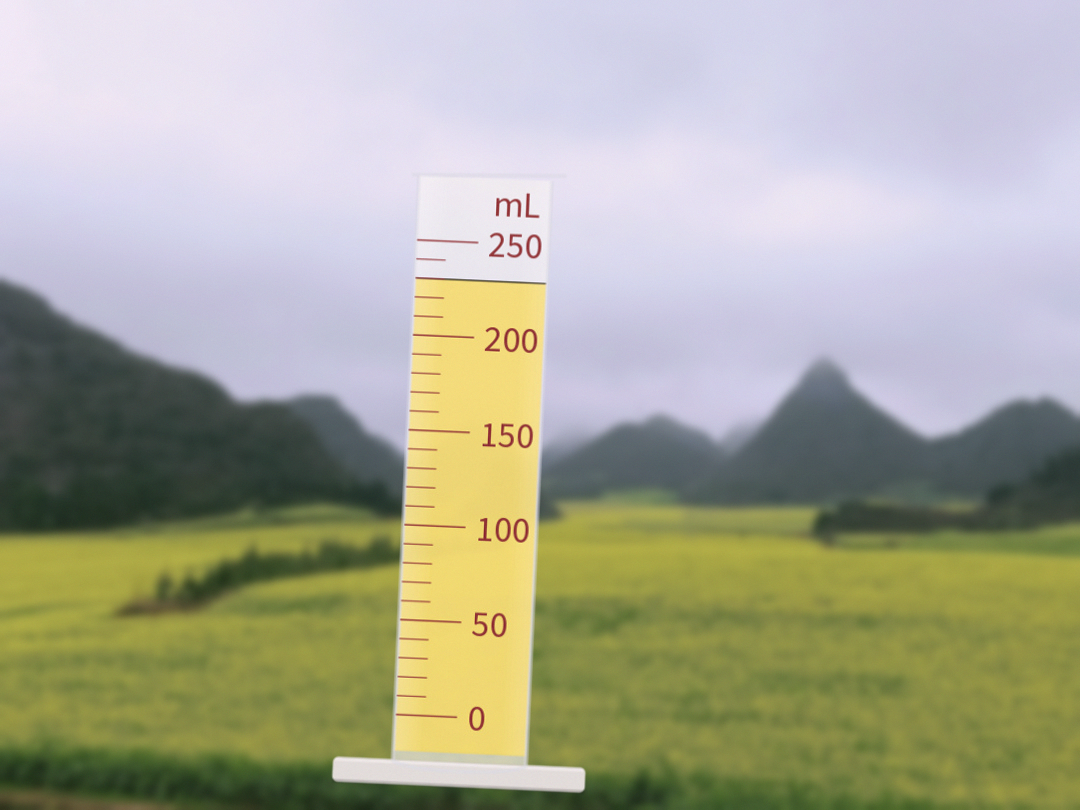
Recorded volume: 230
